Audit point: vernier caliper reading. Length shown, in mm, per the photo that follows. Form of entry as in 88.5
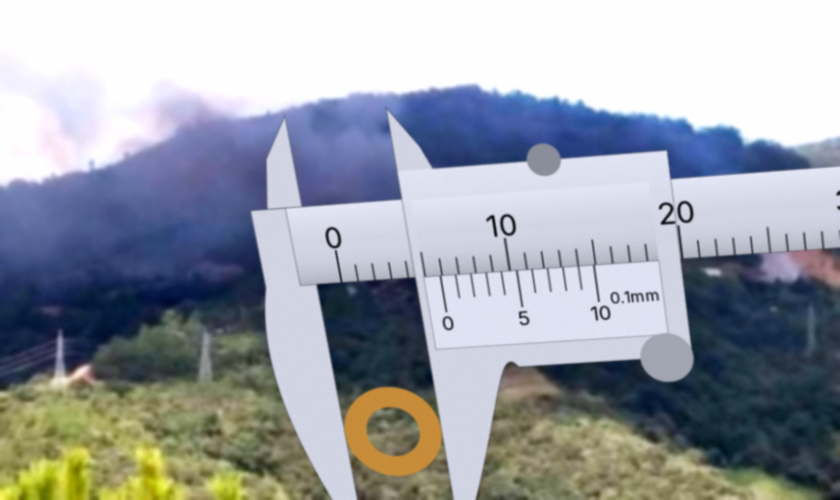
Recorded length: 5.9
